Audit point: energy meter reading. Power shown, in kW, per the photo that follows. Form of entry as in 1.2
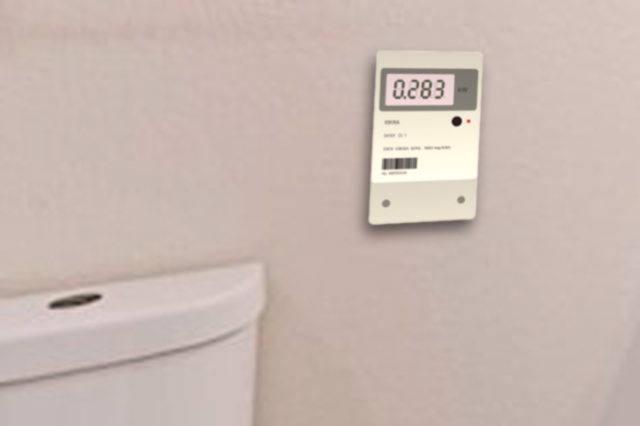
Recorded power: 0.283
